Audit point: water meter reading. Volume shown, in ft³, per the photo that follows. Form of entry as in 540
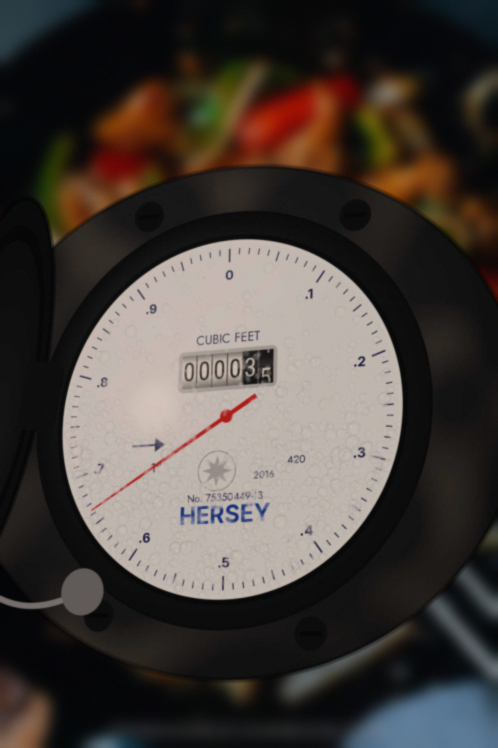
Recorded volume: 34.66
